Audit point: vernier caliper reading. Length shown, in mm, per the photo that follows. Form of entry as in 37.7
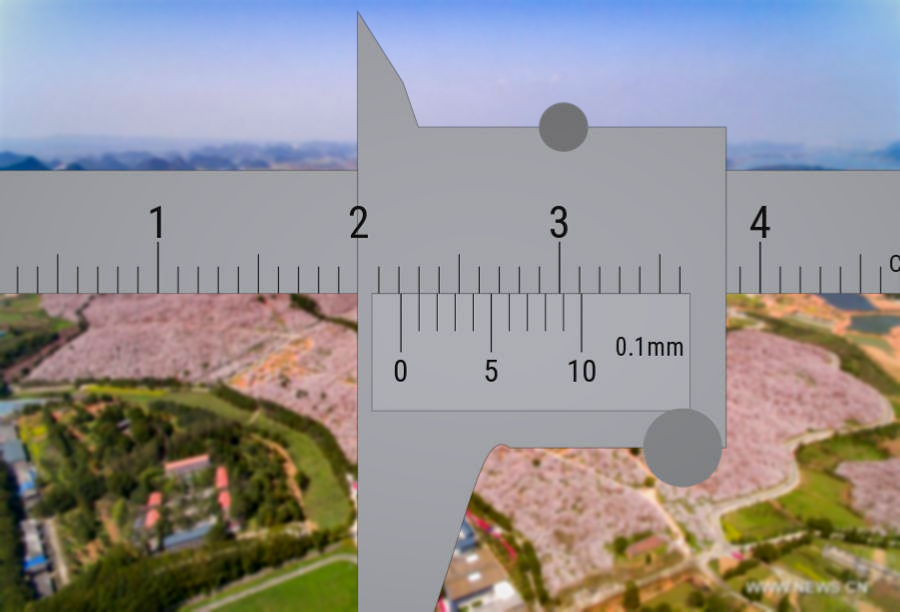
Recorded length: 22.1
